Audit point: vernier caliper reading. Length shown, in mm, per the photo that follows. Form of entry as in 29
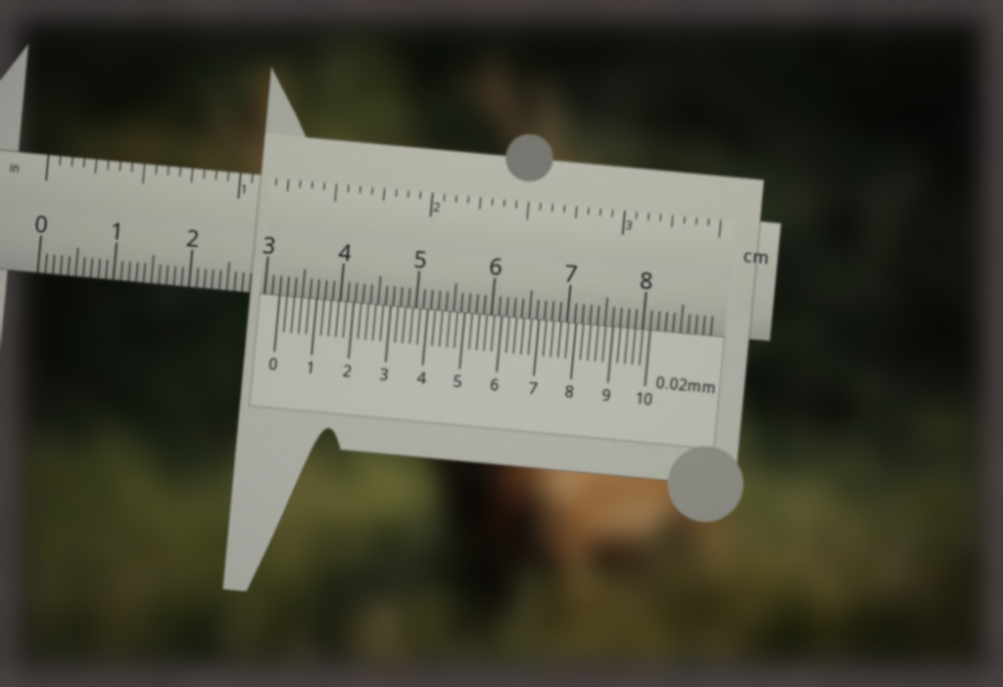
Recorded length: 32.0
